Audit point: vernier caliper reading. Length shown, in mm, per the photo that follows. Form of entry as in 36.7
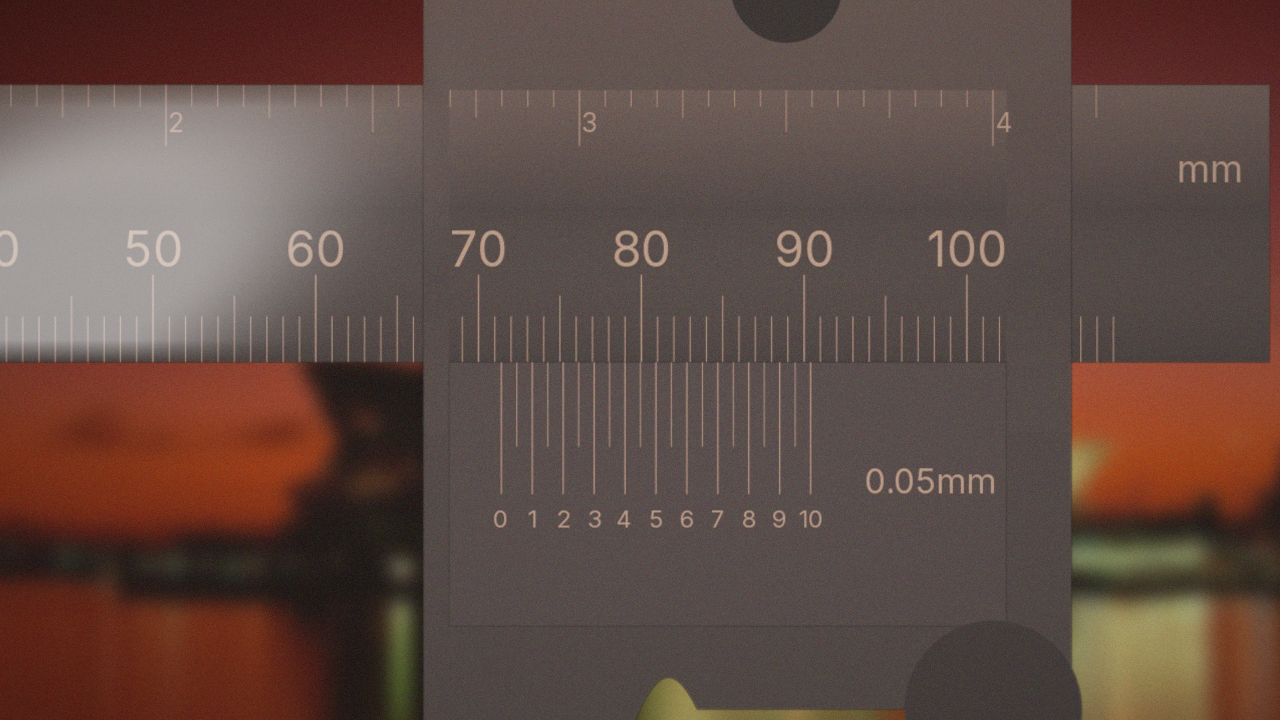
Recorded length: 71.4
